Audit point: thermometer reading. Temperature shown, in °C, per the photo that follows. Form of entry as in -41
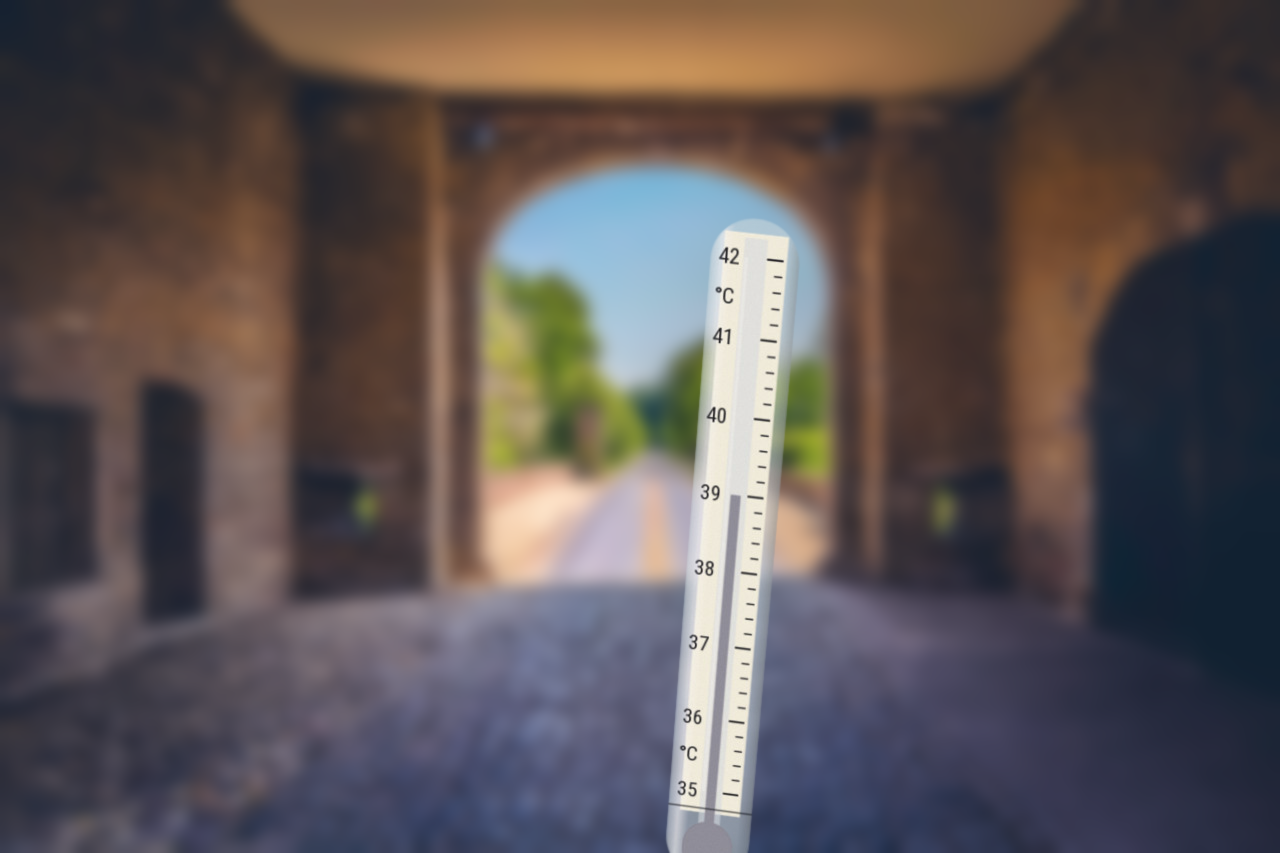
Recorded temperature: 39
